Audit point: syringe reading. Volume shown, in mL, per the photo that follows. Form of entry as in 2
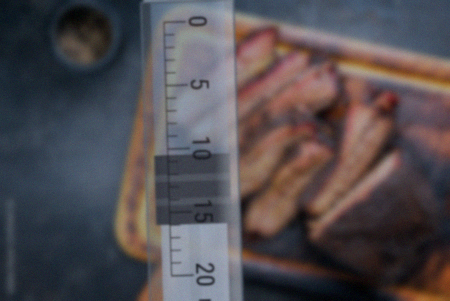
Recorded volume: 10.5
